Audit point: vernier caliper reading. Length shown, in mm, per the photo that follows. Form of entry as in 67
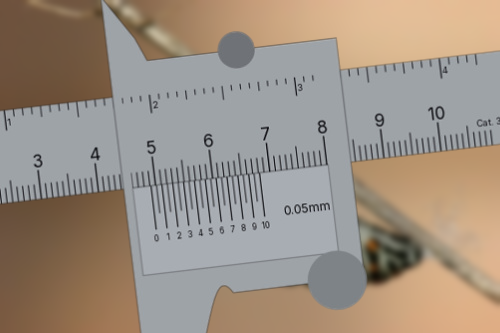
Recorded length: 49.2
